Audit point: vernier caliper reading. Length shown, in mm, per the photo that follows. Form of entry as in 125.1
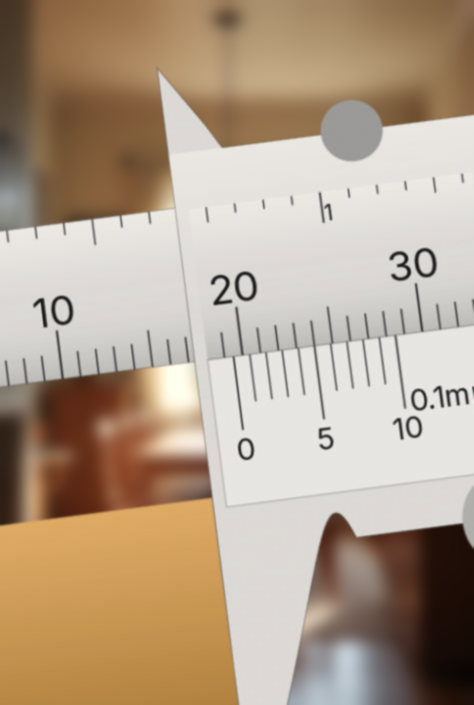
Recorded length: 19.5
